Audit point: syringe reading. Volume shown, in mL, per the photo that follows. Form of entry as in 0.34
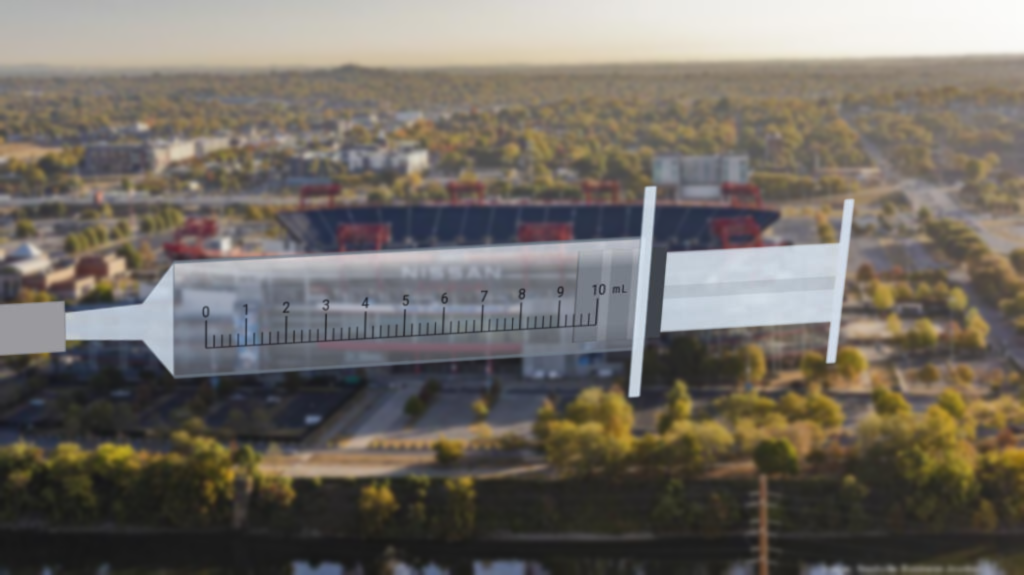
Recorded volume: 9.4
